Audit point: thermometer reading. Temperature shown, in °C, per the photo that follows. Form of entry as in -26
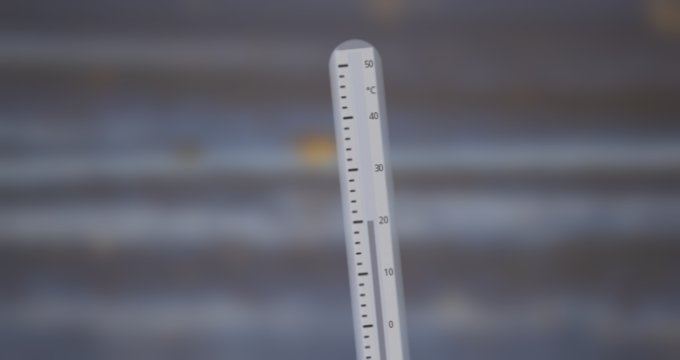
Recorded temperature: 20
